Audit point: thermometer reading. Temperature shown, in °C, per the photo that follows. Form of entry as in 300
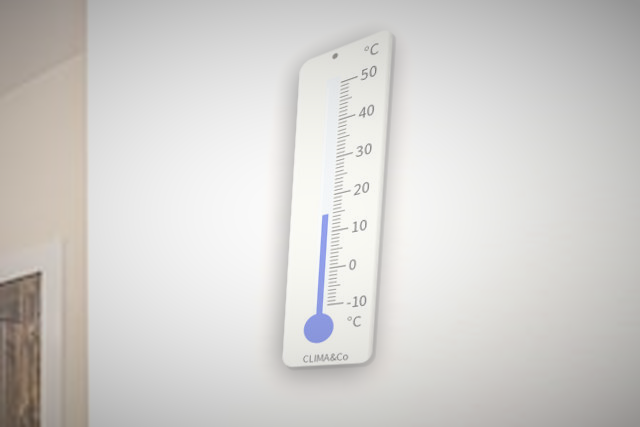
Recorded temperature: 15
